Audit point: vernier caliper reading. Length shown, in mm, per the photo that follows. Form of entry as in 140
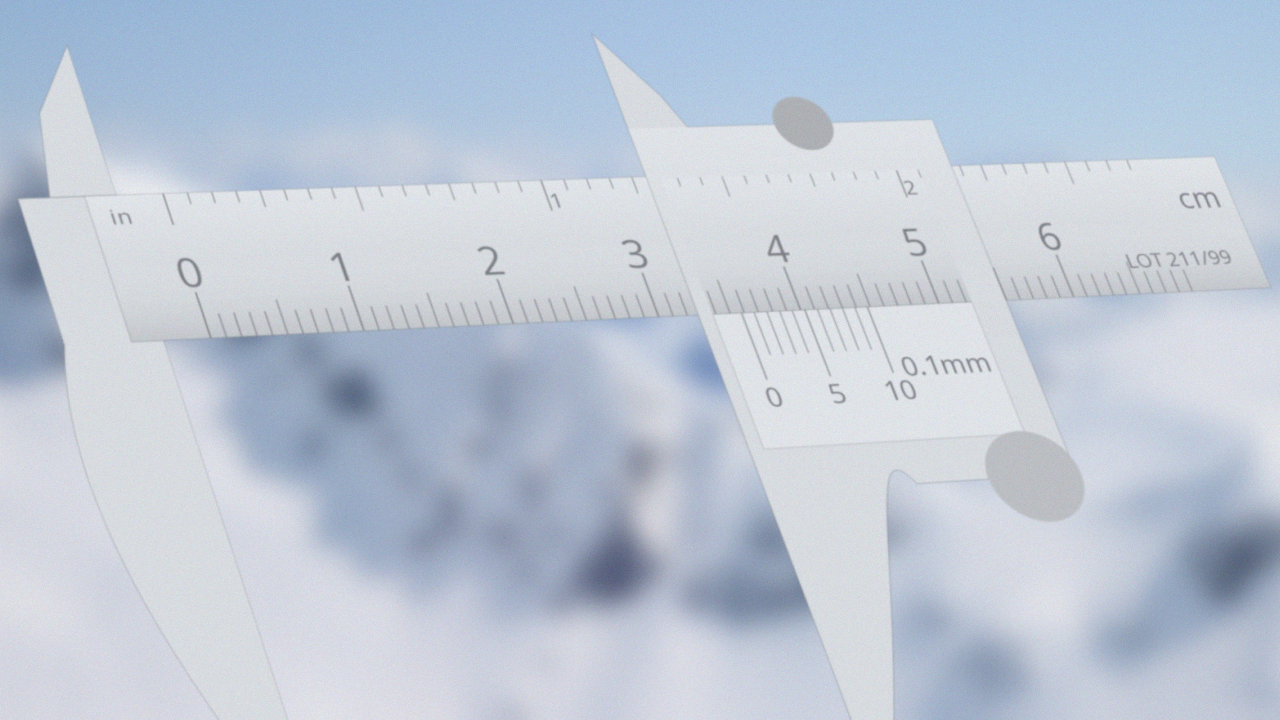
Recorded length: 35.8
